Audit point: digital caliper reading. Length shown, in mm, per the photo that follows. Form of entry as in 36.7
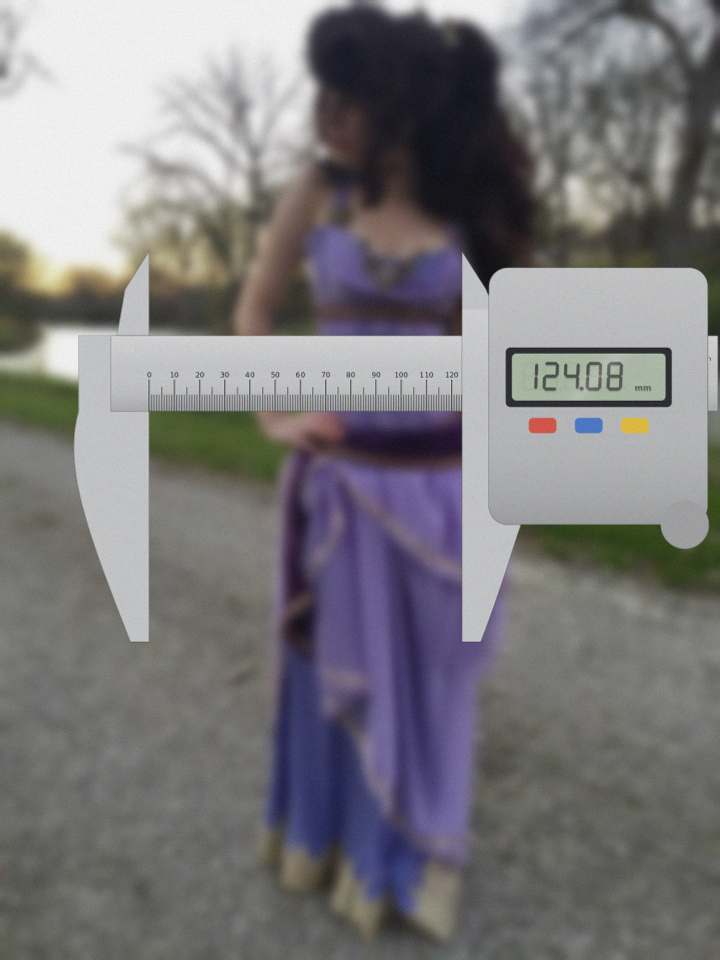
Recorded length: 124.08
